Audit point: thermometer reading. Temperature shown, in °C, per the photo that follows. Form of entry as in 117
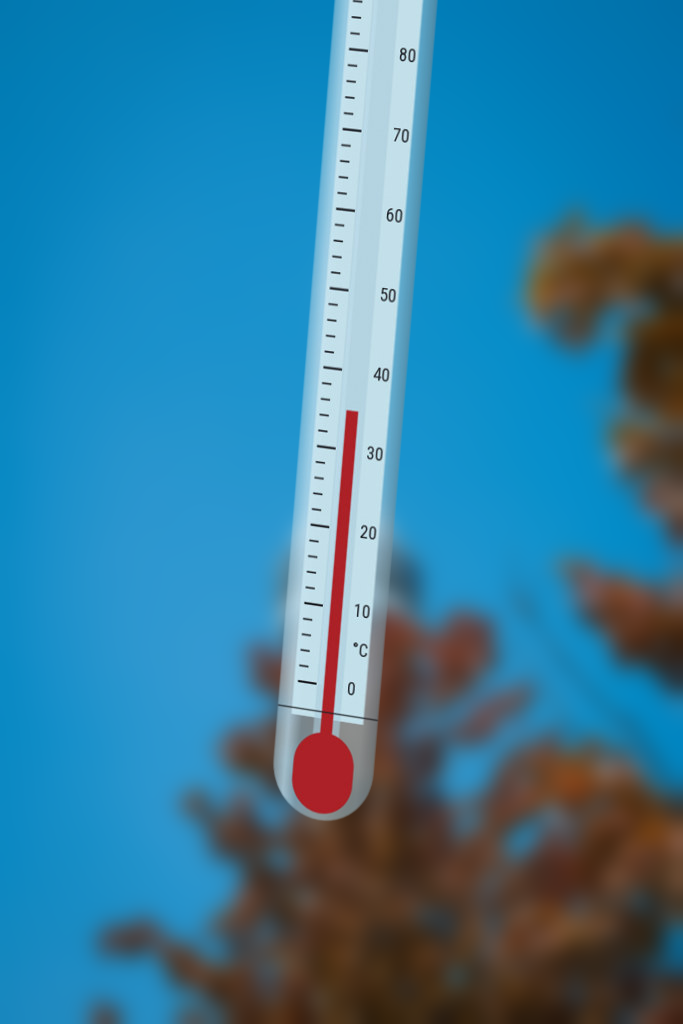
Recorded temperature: 35
